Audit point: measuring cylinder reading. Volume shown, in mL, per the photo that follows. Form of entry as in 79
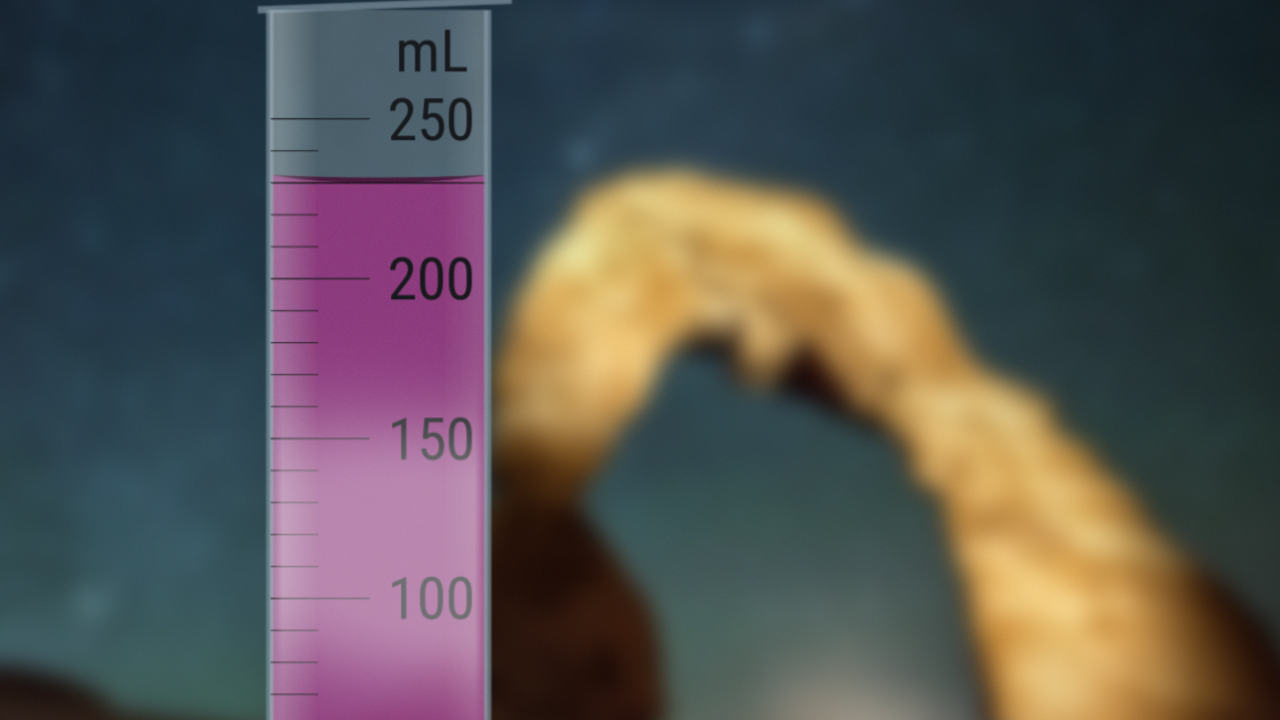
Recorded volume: 230
